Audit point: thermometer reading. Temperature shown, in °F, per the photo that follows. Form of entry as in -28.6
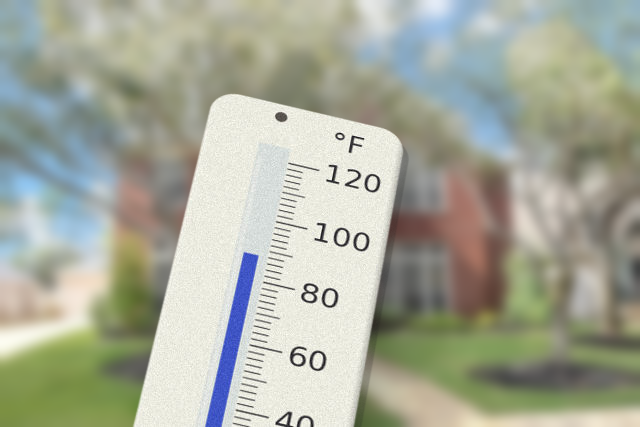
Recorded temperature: 88
